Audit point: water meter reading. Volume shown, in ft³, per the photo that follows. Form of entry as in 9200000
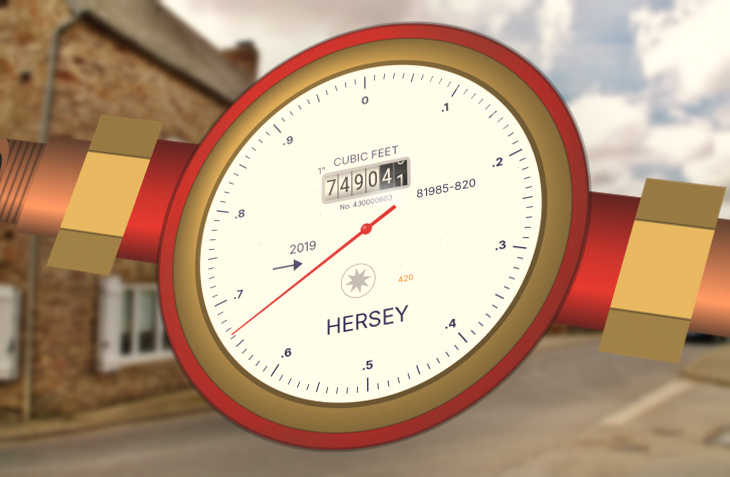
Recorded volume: 749040.66
